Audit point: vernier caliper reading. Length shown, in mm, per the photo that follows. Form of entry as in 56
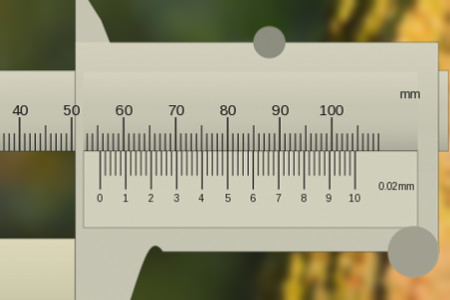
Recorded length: 55.5
